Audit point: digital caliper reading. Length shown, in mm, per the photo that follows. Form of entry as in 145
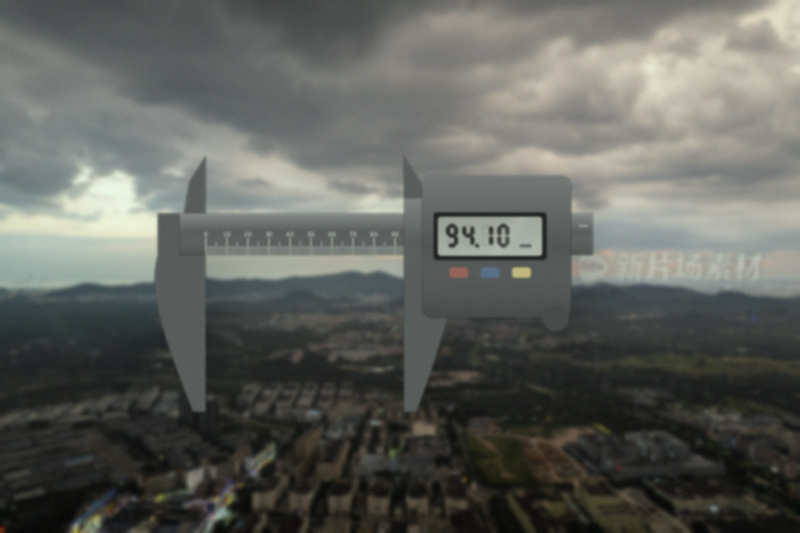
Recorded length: 94.10
